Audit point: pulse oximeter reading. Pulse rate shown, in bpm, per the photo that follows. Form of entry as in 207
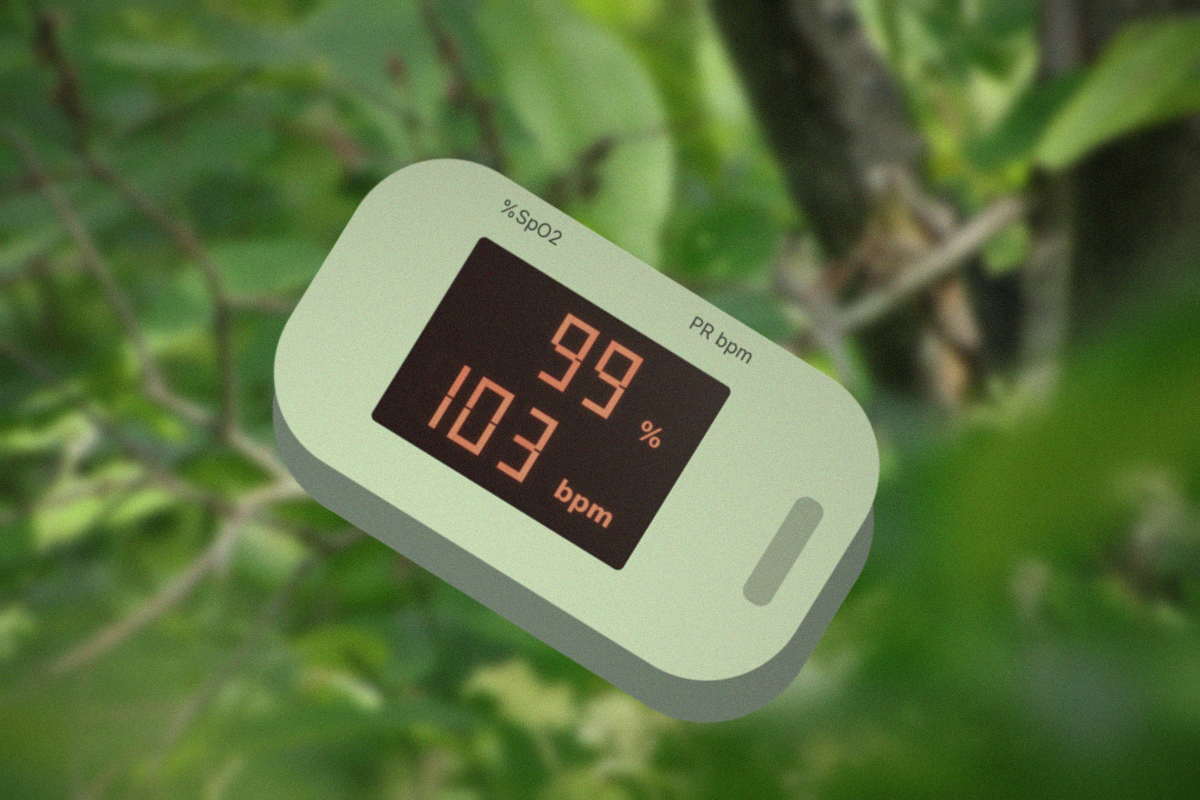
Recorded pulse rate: 103
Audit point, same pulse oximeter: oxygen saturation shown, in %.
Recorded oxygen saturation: 99
